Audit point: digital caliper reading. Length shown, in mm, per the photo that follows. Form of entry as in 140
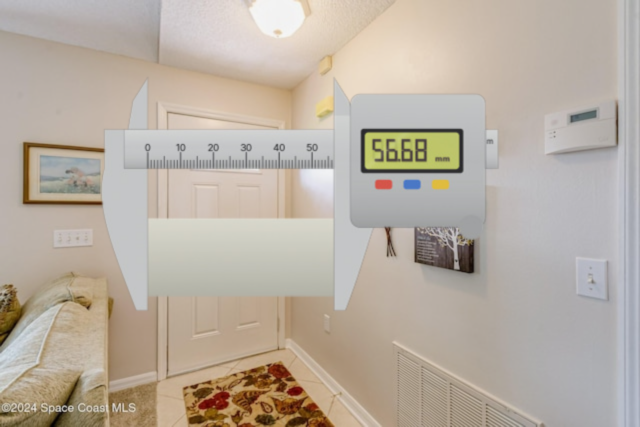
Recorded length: 56.68
